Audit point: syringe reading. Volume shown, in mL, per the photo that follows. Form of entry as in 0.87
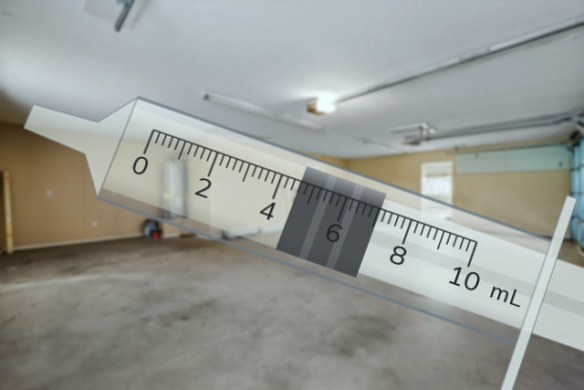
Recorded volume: 4.6
